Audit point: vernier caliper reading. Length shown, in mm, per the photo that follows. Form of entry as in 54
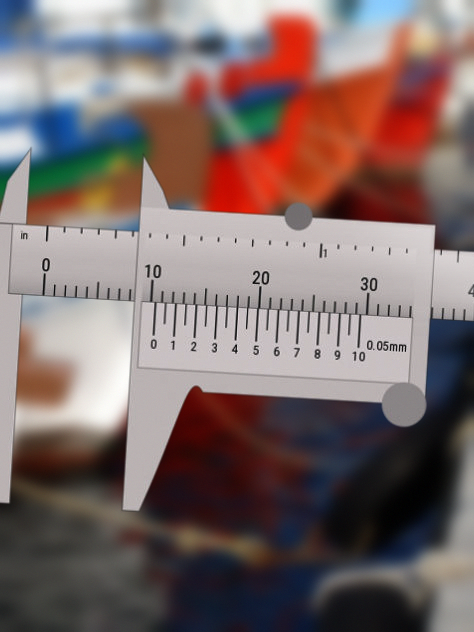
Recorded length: 10.4
